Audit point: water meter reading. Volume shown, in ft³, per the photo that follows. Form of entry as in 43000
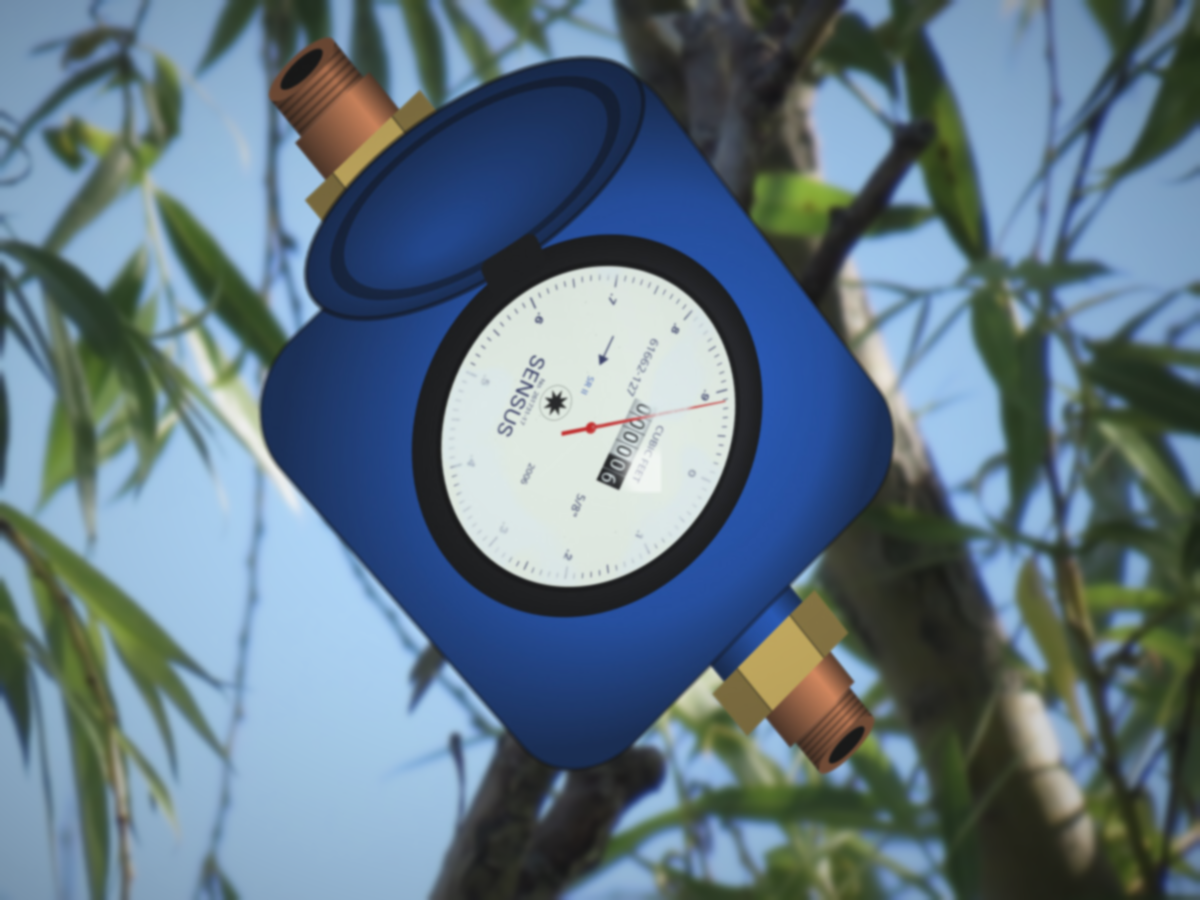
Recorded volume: 5.91
